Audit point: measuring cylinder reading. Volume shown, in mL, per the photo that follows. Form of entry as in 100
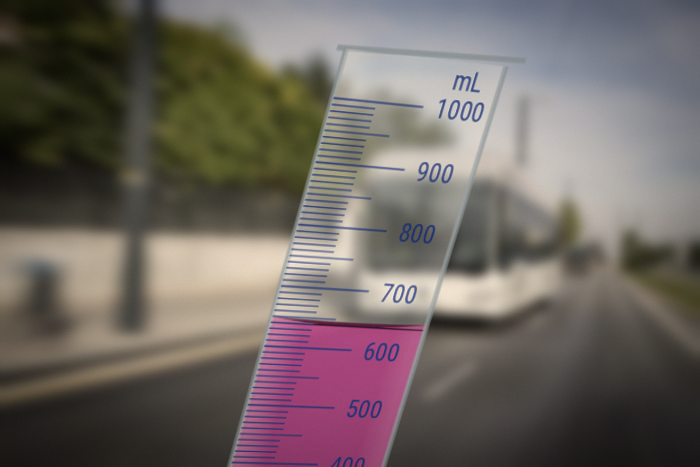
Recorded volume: 640
